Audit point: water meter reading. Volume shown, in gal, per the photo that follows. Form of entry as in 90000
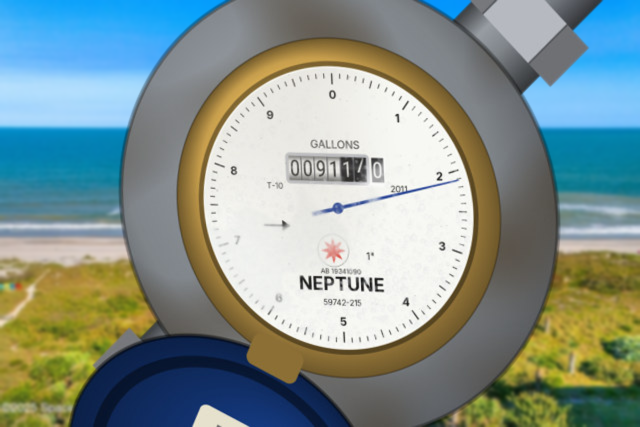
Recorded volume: 91172.1
